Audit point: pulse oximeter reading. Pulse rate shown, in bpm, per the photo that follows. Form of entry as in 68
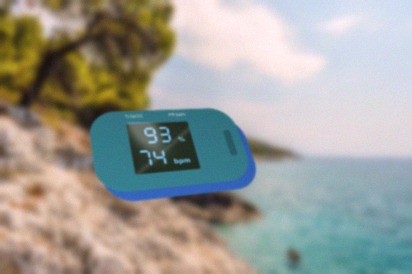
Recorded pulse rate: 74
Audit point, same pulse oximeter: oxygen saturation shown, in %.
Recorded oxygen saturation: 93
